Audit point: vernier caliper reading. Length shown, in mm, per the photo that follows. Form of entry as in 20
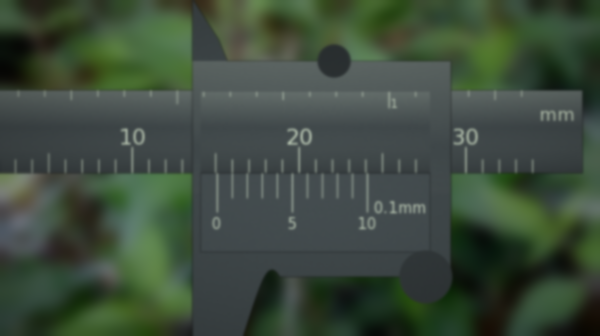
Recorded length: 15.1
